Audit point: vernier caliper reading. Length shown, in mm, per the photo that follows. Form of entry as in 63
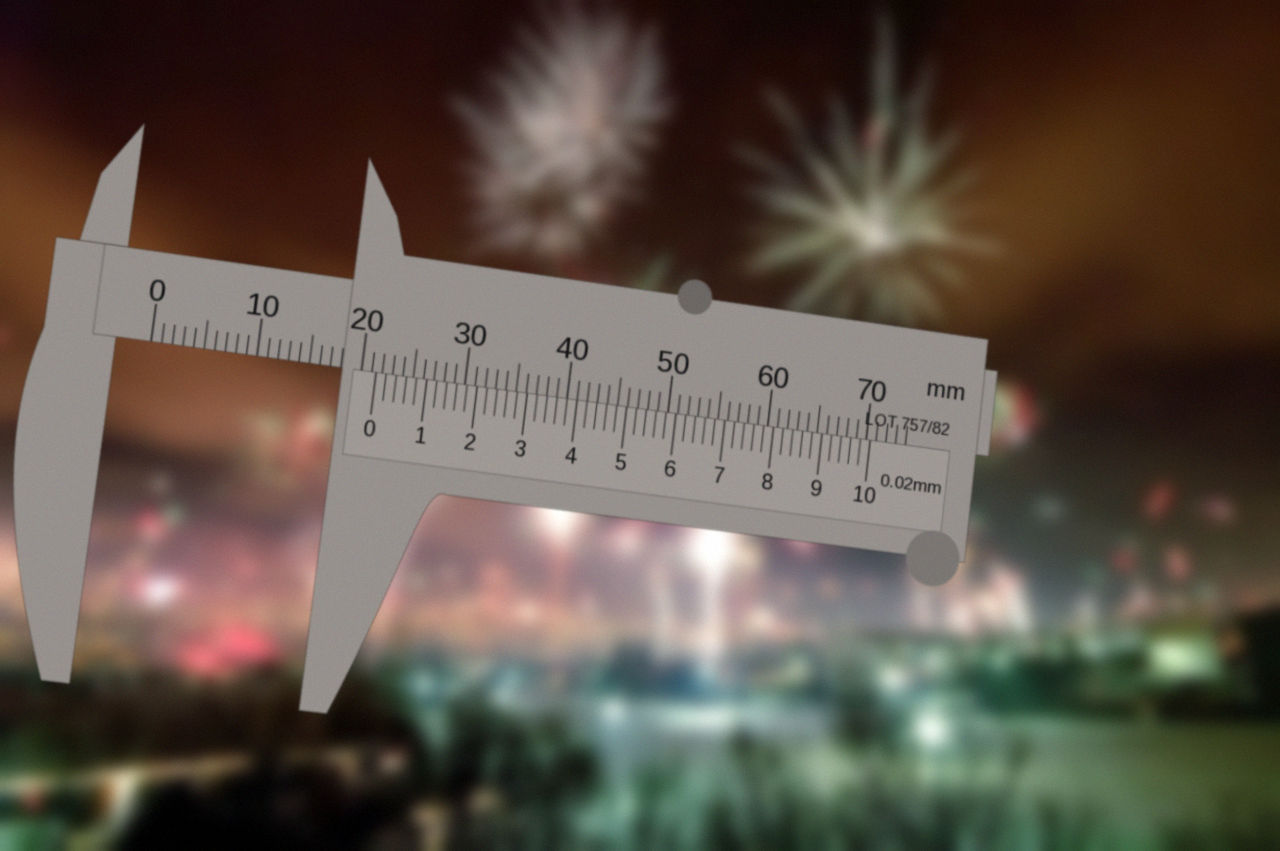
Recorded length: 21.4
